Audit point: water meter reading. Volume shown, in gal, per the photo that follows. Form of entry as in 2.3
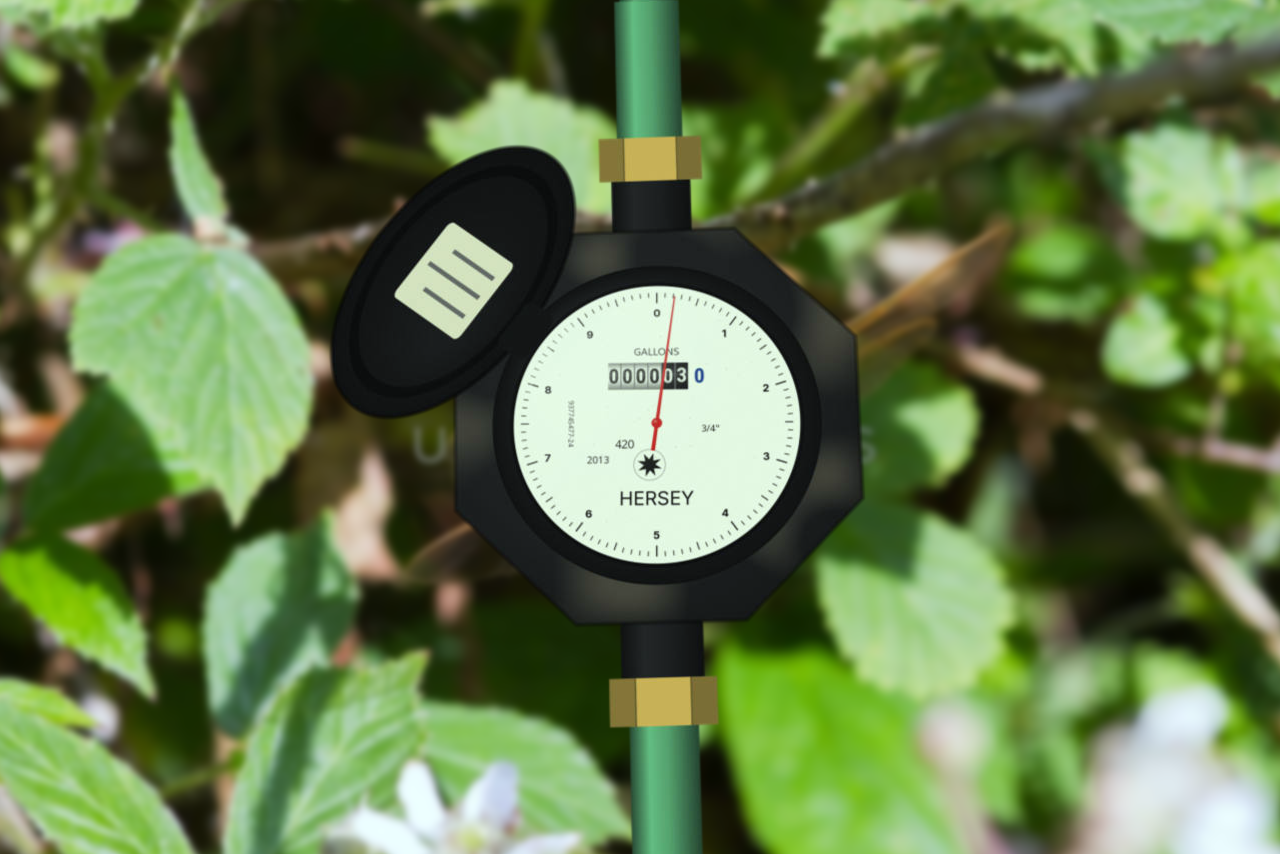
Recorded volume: 30.2
